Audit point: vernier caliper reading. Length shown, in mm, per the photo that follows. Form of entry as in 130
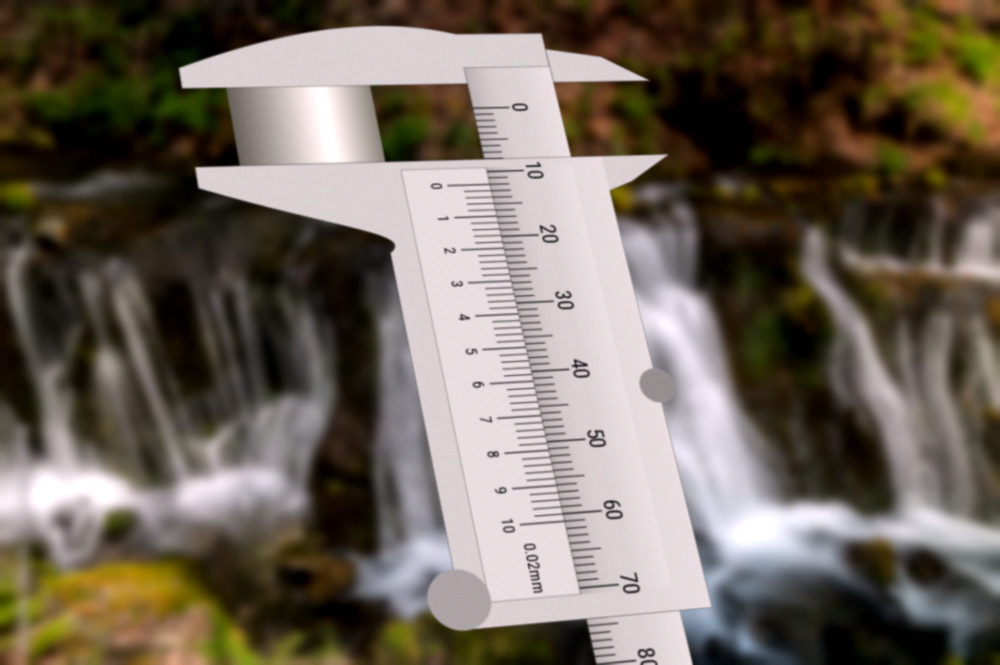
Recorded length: 12.0
